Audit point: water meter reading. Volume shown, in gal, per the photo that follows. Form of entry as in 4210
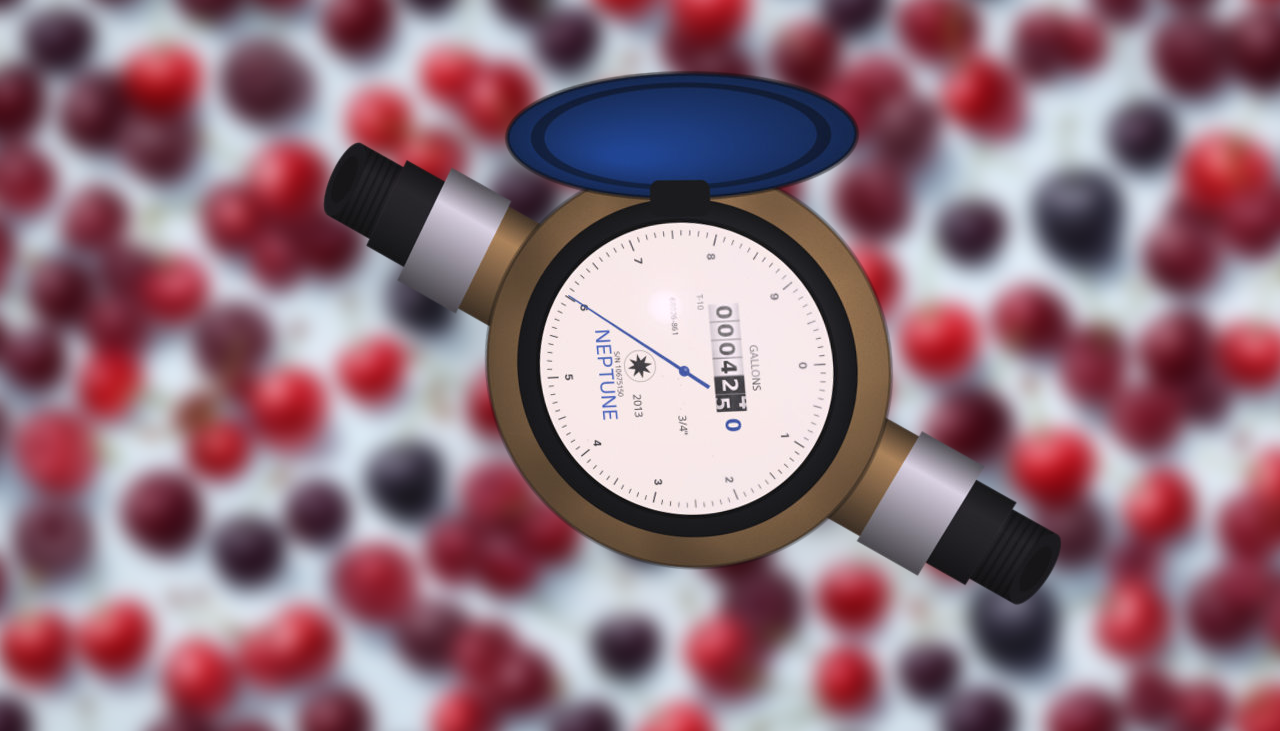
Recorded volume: 4246.0
